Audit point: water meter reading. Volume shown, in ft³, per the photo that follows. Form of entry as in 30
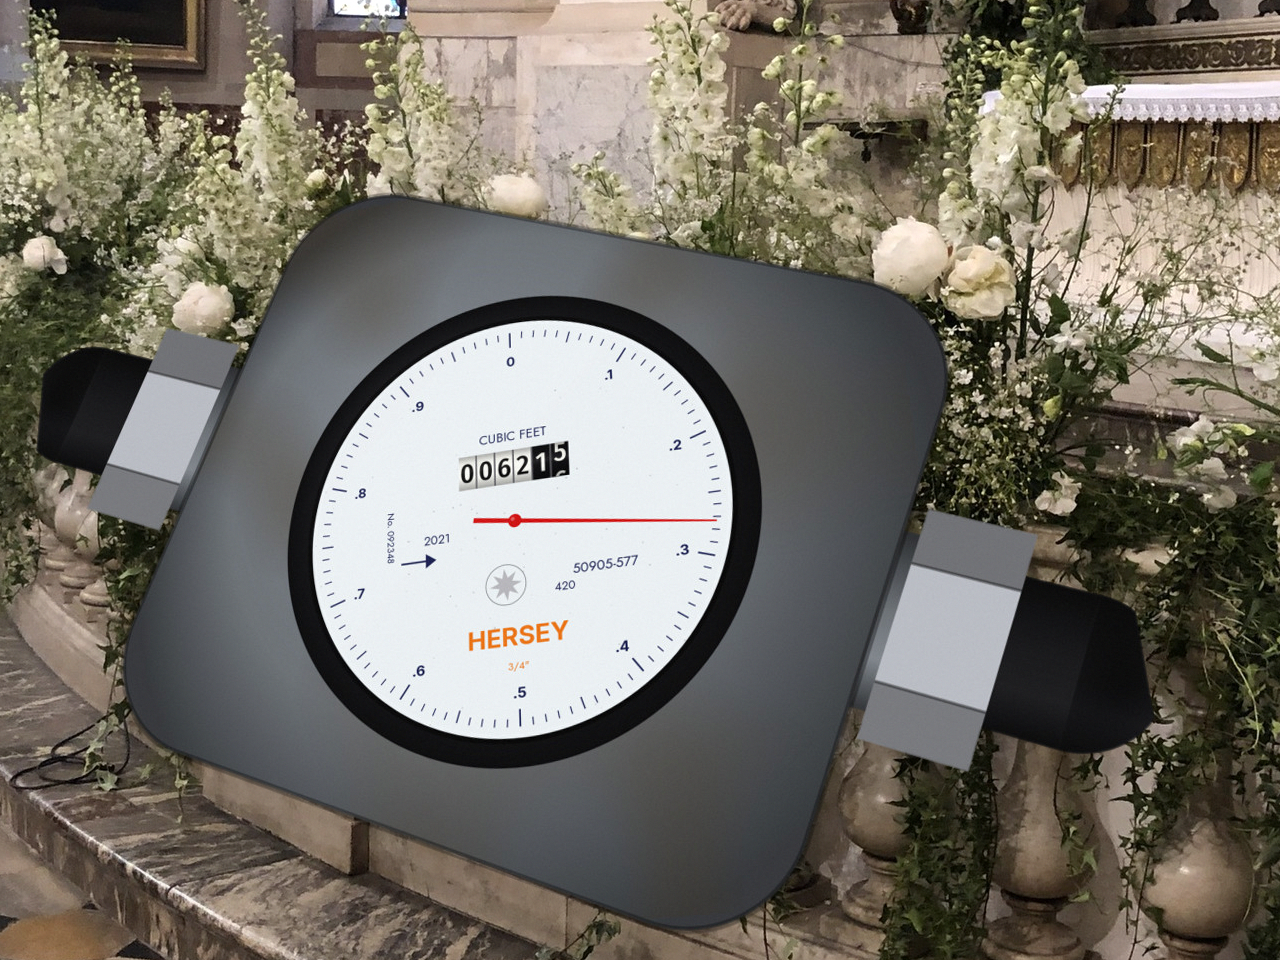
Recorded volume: 6215.27
